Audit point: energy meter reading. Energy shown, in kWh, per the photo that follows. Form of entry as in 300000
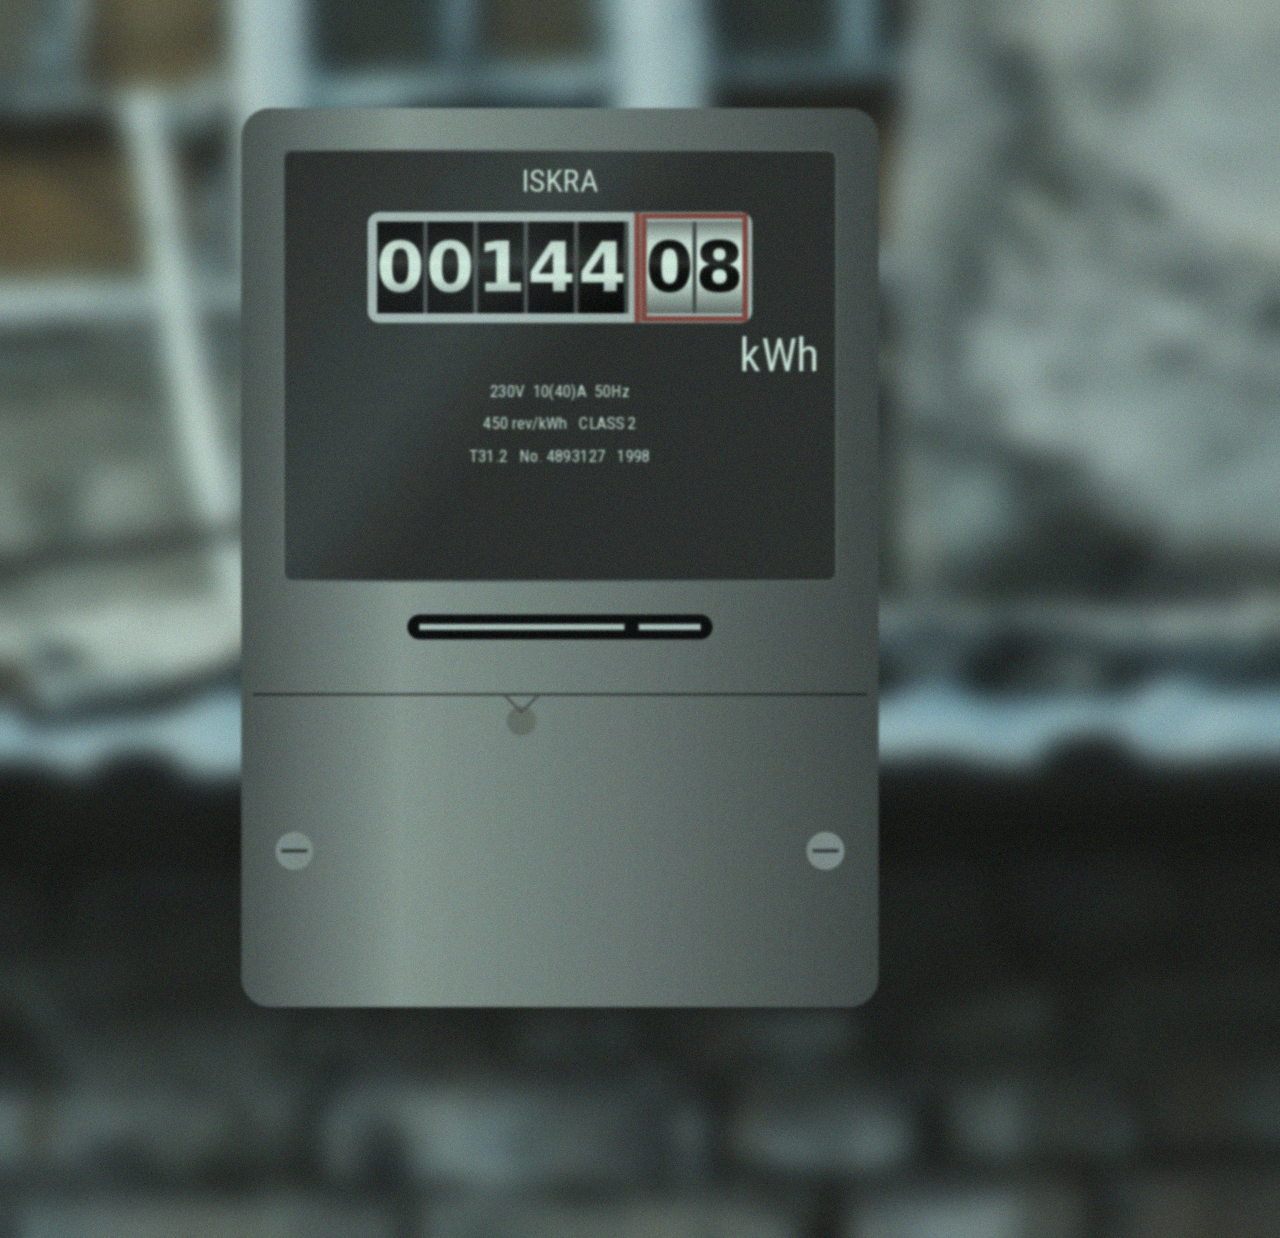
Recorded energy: 144.08
